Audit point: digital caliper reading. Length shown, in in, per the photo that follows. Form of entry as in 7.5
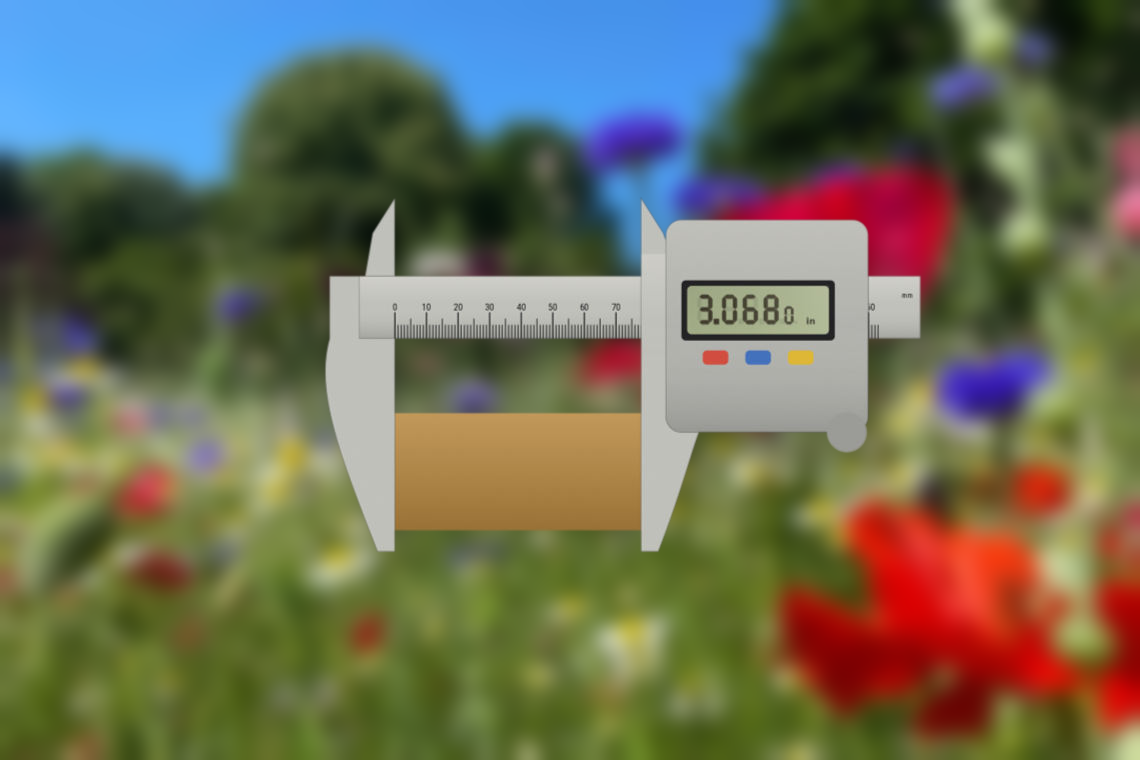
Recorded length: 3.0680
